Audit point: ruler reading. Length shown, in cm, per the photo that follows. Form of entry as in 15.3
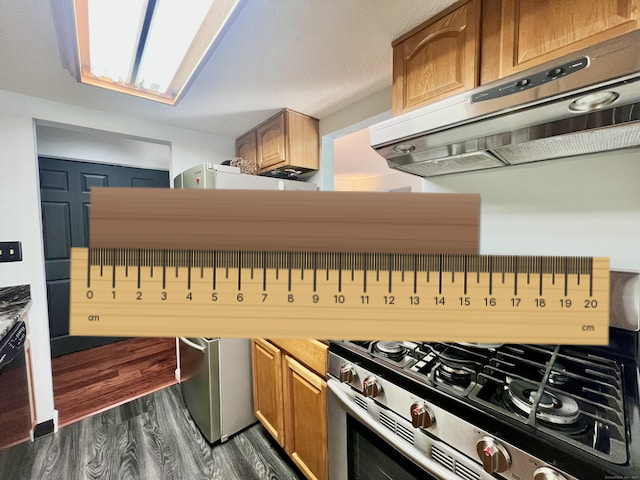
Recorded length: 15.5
